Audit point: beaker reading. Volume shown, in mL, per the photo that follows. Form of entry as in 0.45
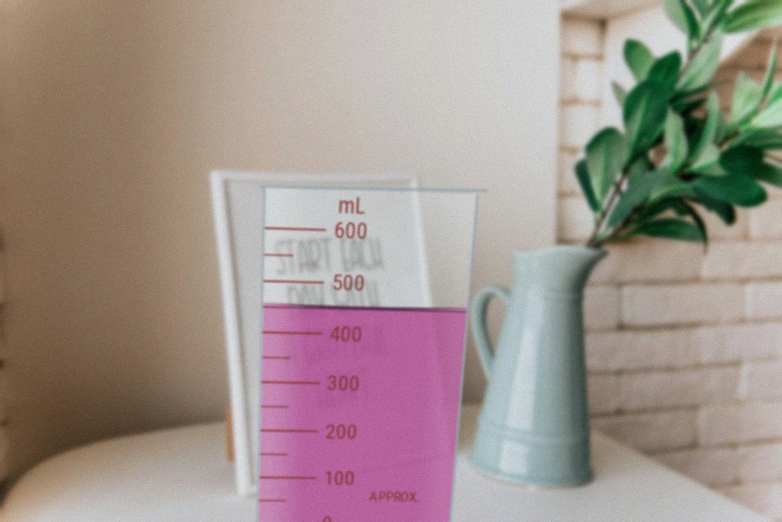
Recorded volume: 450
